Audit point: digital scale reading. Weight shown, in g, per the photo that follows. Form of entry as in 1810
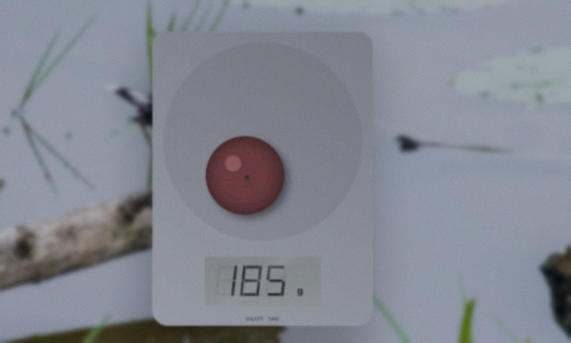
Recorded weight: 185
